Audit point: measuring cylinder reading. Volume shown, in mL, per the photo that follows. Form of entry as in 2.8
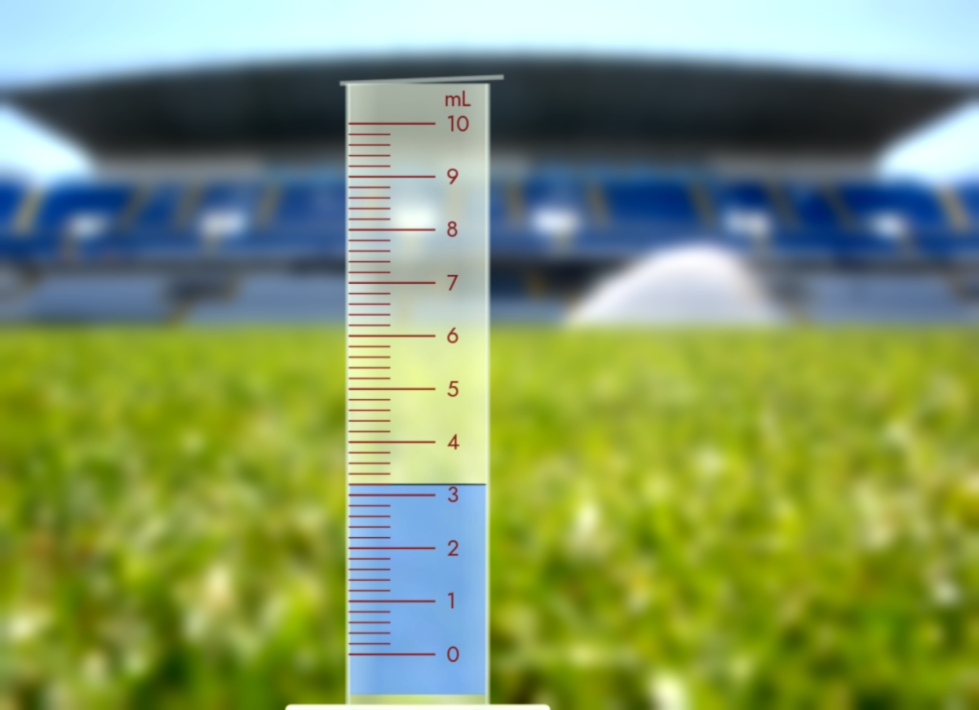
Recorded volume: 3.2
